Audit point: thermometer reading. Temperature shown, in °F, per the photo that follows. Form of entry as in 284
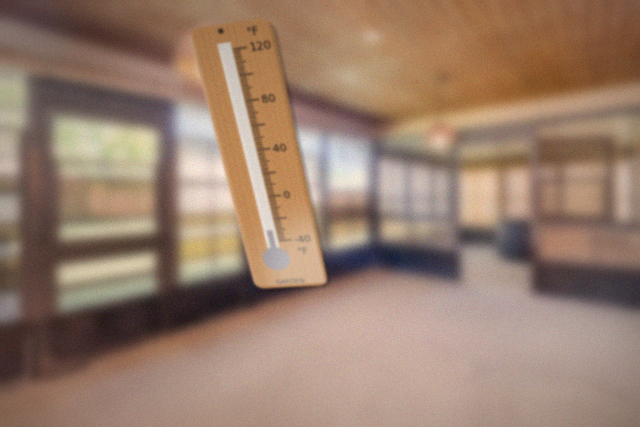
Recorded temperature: -30
